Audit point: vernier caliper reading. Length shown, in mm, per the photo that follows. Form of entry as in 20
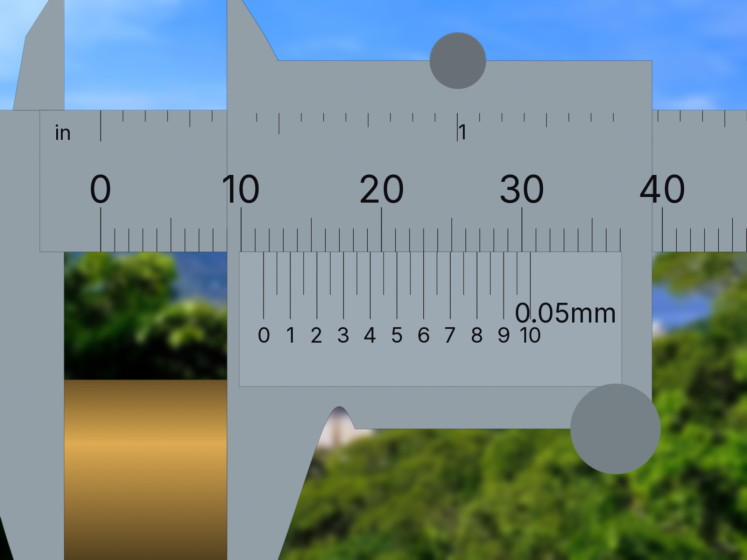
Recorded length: 11.6
